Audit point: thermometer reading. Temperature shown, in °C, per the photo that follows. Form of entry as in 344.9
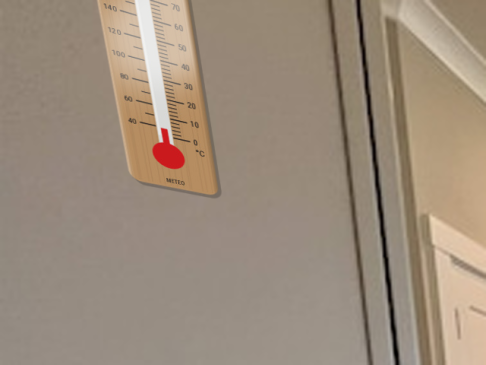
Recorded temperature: 4
